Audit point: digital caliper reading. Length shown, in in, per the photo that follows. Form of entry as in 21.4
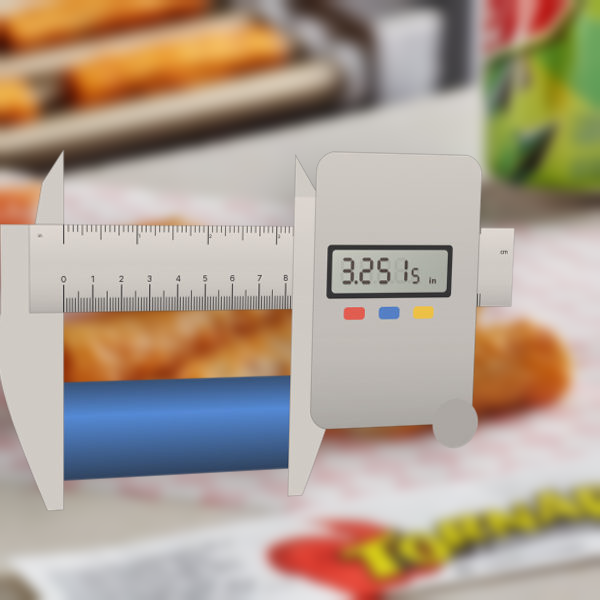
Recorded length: 3.2515
